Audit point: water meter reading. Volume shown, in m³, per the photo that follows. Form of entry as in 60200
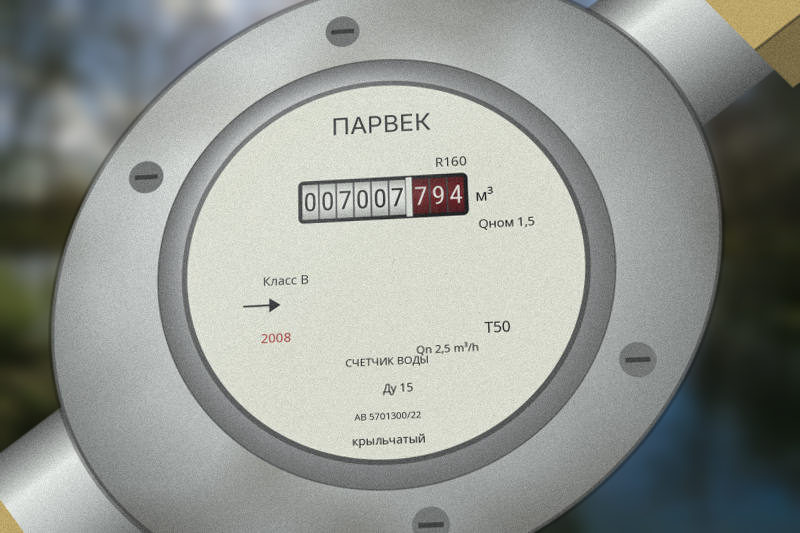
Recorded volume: 7007.794
